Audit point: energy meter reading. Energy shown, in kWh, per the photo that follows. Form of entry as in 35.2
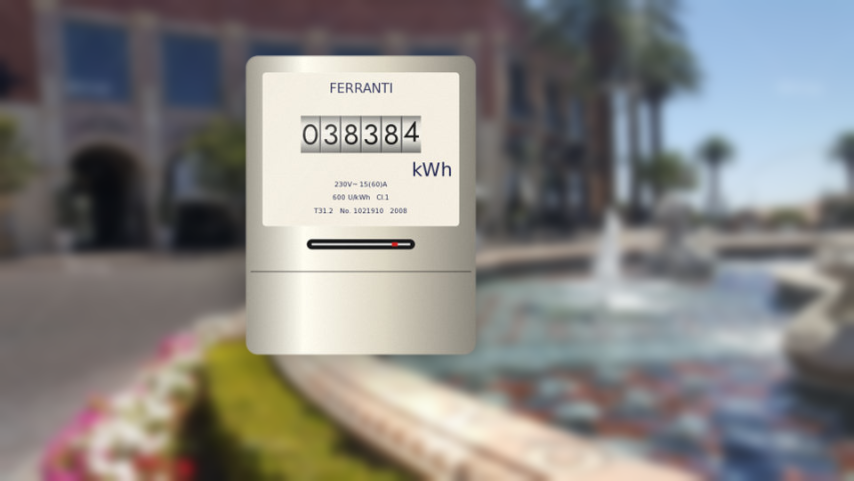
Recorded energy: 38384
